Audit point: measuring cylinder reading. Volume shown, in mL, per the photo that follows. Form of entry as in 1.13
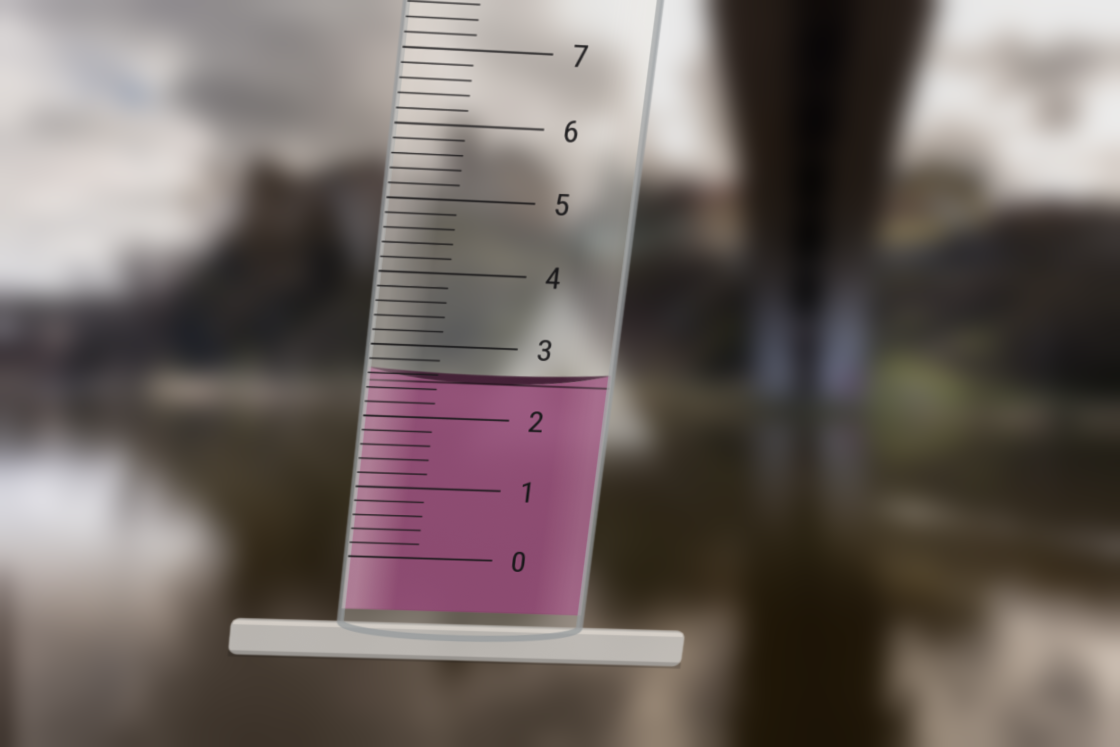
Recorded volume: 2.5
